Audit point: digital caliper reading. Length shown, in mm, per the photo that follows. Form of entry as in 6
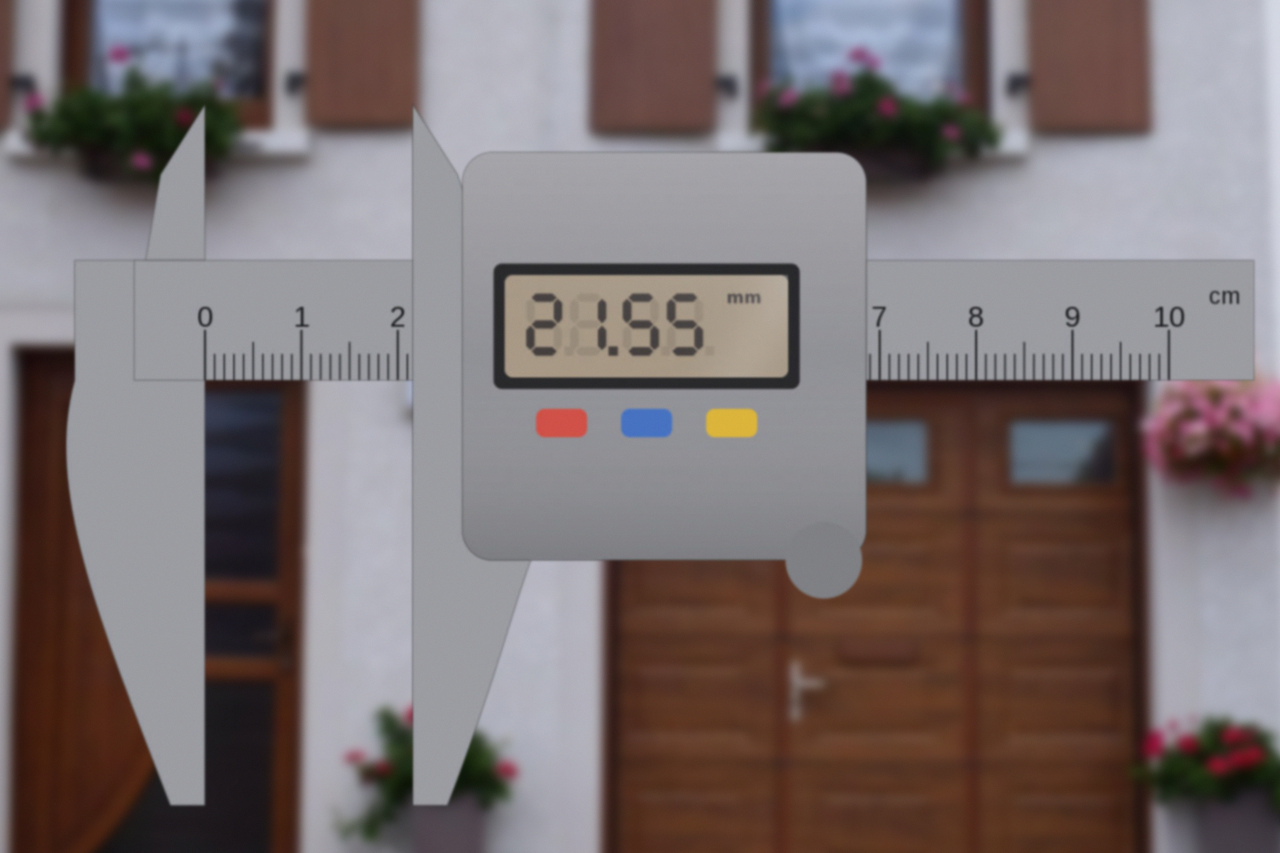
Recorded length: 21.55
